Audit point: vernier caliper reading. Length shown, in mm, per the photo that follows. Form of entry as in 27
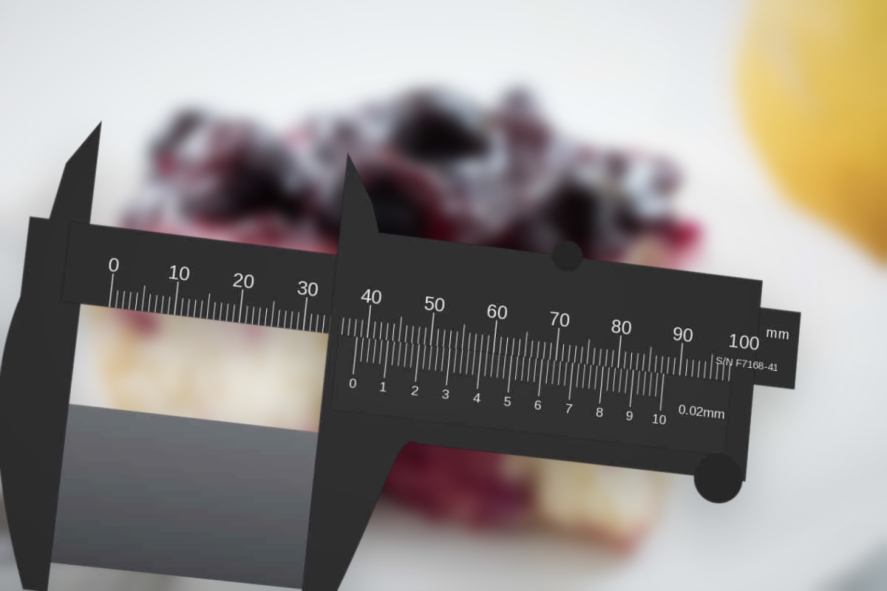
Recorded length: 38.4
